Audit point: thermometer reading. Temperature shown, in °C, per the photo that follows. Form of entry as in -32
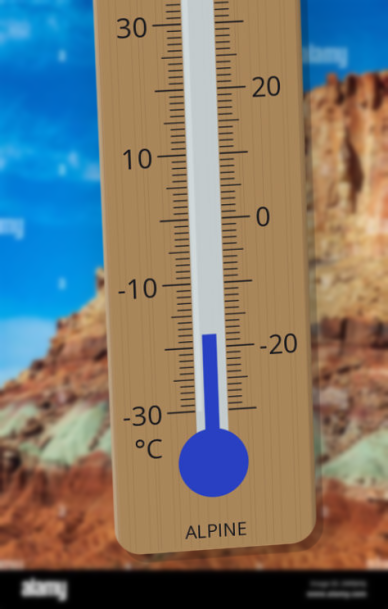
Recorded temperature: -18
